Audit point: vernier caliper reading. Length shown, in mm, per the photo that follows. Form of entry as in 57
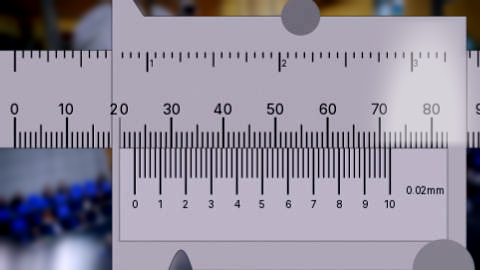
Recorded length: 23.0
